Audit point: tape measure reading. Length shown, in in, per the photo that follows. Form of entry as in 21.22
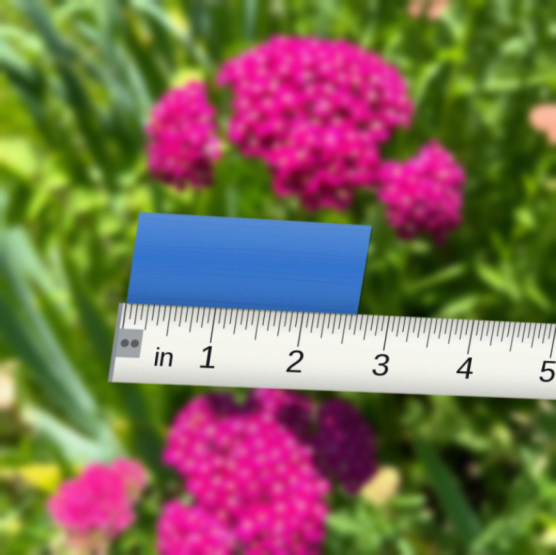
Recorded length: 2.625
